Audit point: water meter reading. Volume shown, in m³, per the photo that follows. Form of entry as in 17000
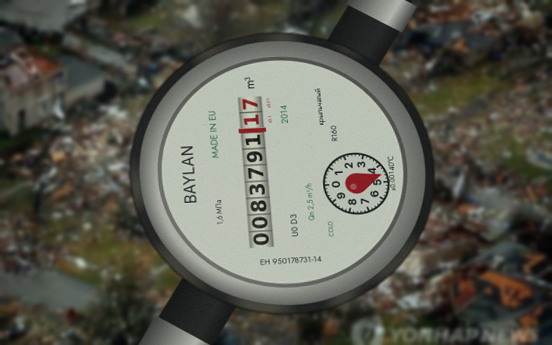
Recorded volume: 83791.174
